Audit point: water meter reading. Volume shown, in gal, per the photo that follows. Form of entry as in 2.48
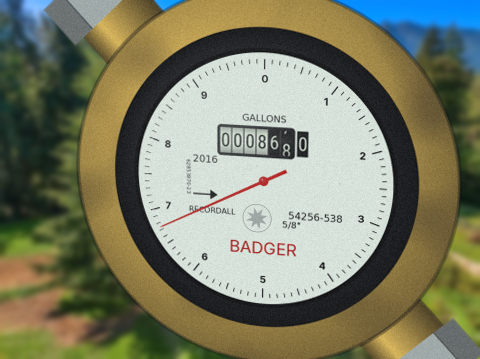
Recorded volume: 8676.7
